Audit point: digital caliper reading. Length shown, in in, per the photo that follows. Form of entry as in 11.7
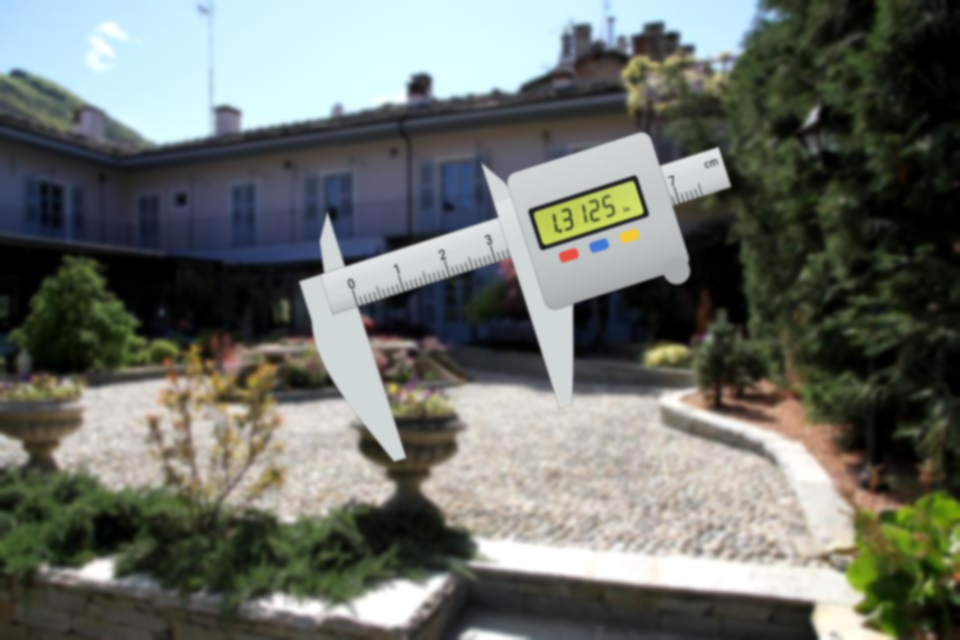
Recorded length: 1.3125
